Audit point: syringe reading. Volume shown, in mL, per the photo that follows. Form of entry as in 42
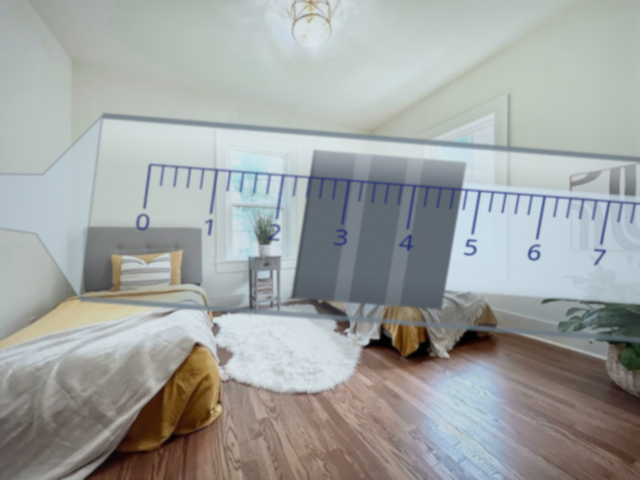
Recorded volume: 2.4
